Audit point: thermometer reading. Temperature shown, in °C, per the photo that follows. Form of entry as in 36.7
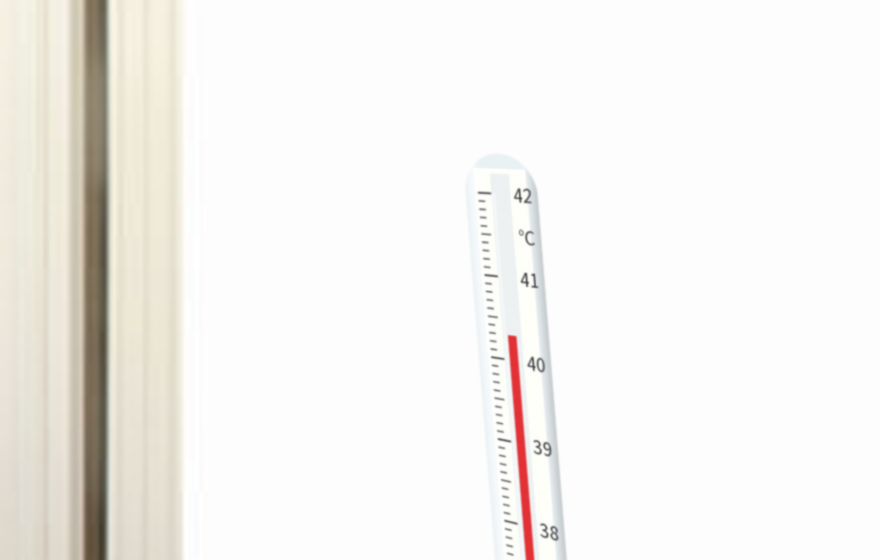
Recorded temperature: 40.3
